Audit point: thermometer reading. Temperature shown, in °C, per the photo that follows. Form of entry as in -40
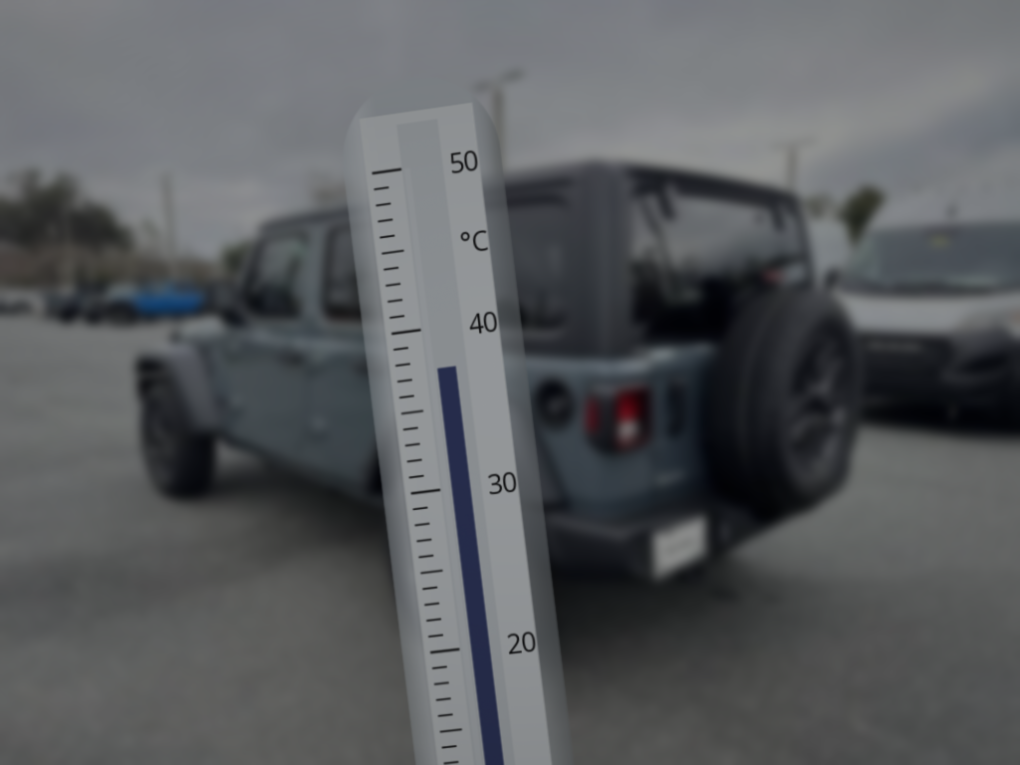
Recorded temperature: 37.5
